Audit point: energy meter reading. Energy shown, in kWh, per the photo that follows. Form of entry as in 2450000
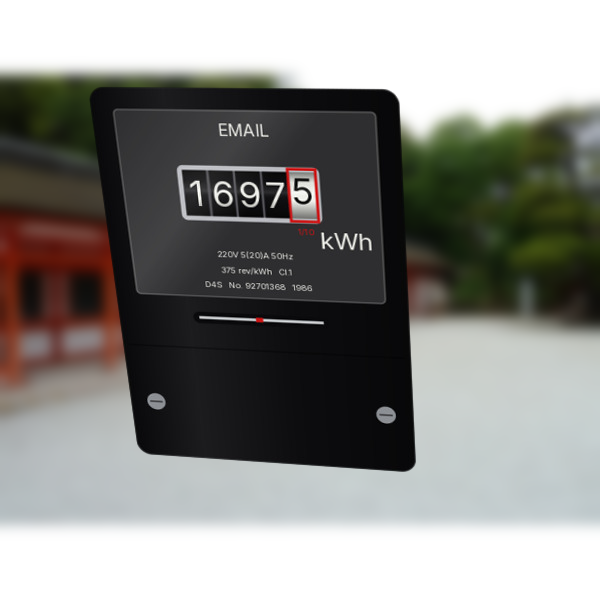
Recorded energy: 1697.5
